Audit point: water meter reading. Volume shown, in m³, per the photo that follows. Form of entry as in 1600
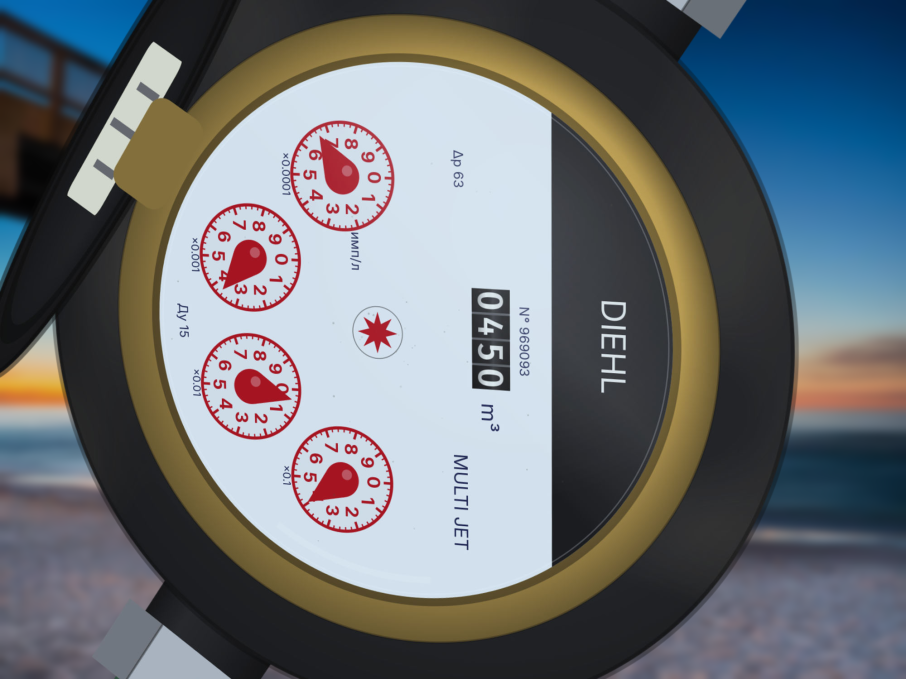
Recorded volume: 450.4036
